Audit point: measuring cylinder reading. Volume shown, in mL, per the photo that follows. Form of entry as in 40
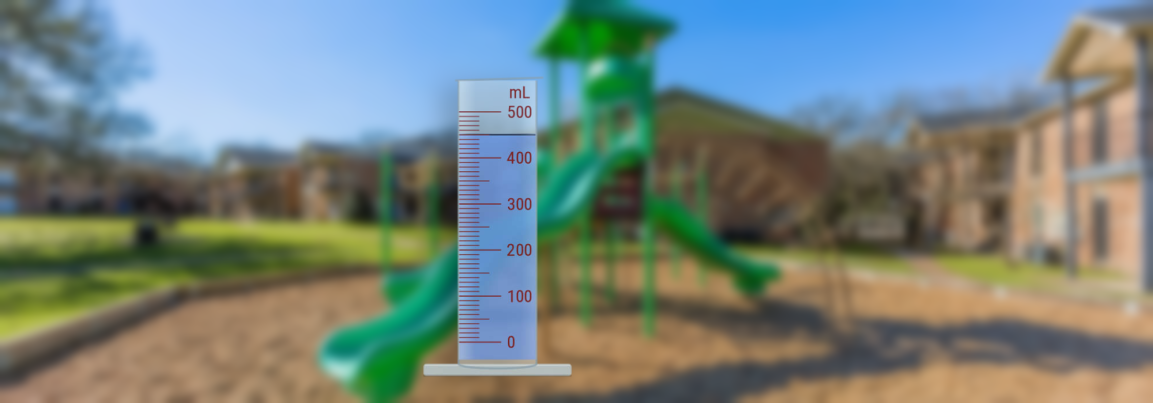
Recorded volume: 450
